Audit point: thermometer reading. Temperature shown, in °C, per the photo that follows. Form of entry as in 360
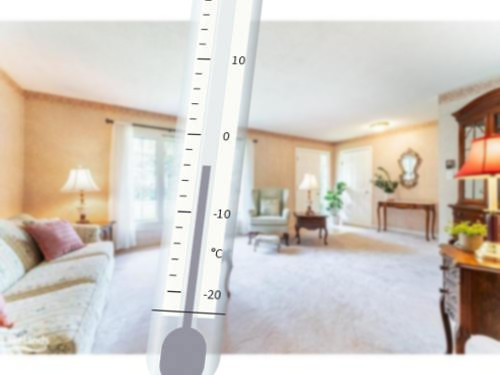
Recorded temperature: -4
